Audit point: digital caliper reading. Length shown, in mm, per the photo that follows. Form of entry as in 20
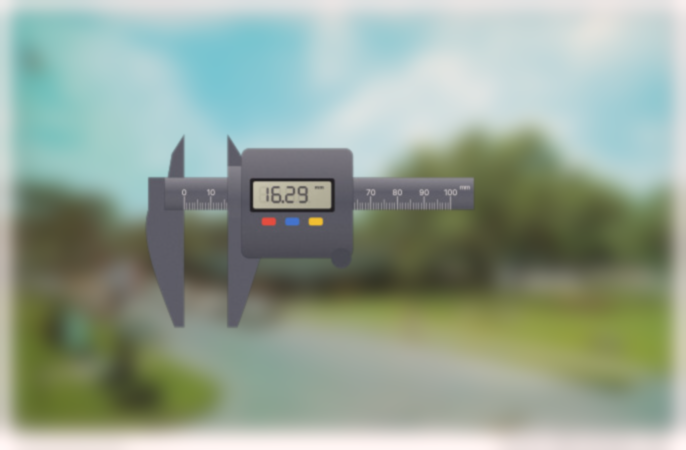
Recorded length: 16.29
